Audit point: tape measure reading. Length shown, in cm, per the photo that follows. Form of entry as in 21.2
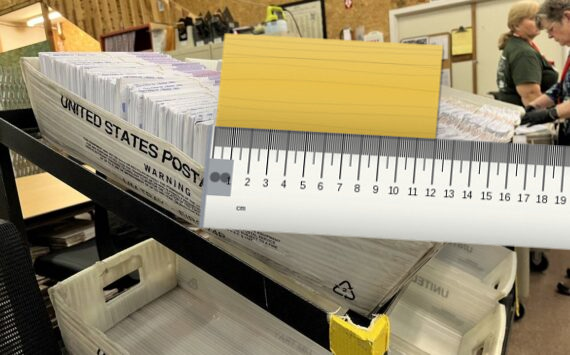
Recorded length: 12
